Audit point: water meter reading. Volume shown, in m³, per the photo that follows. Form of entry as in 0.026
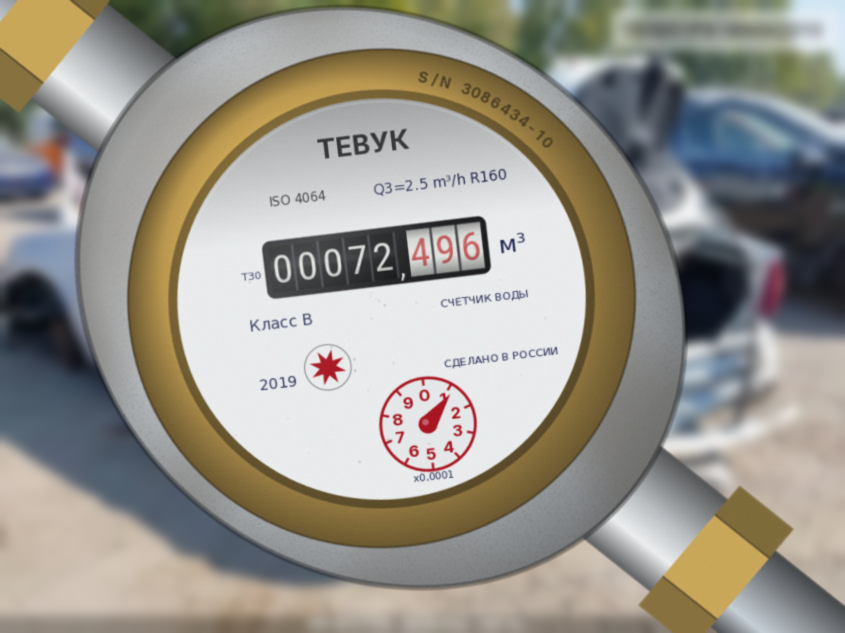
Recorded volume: 72.4961
